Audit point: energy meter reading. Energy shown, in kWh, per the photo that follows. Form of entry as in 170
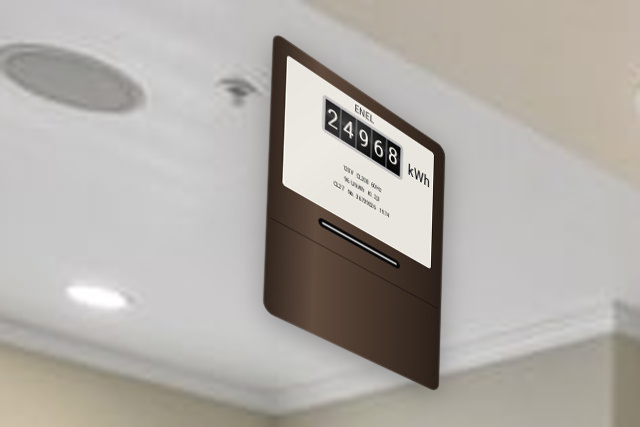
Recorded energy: 24968
